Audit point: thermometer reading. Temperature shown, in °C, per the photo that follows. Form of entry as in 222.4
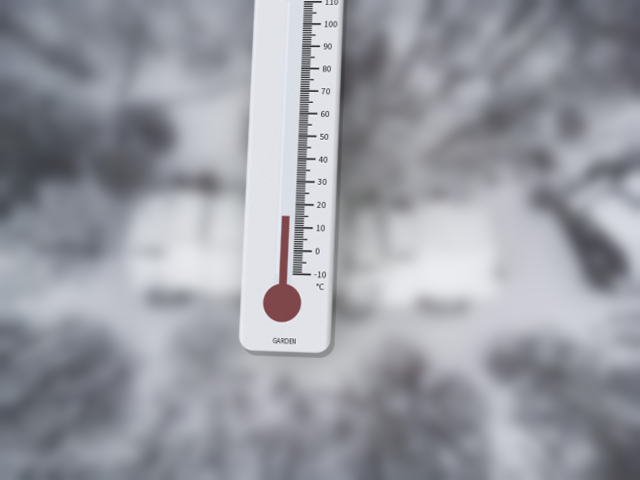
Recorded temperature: 15
